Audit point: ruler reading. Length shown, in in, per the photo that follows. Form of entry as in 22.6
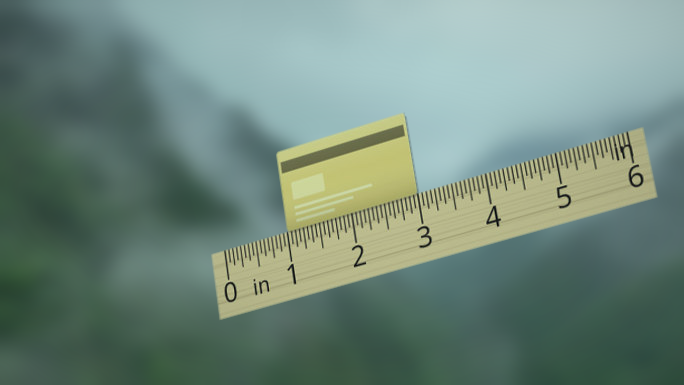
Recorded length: 2
